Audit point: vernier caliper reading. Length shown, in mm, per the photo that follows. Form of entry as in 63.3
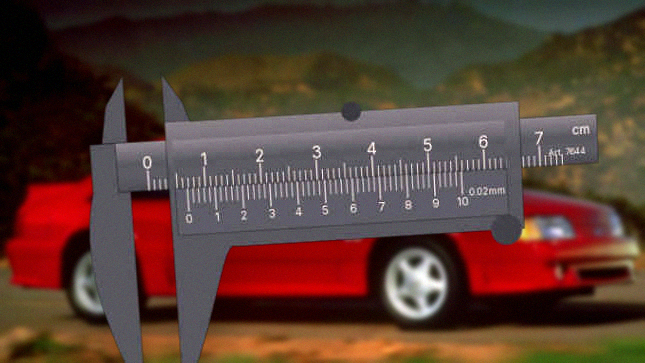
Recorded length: 6.8
